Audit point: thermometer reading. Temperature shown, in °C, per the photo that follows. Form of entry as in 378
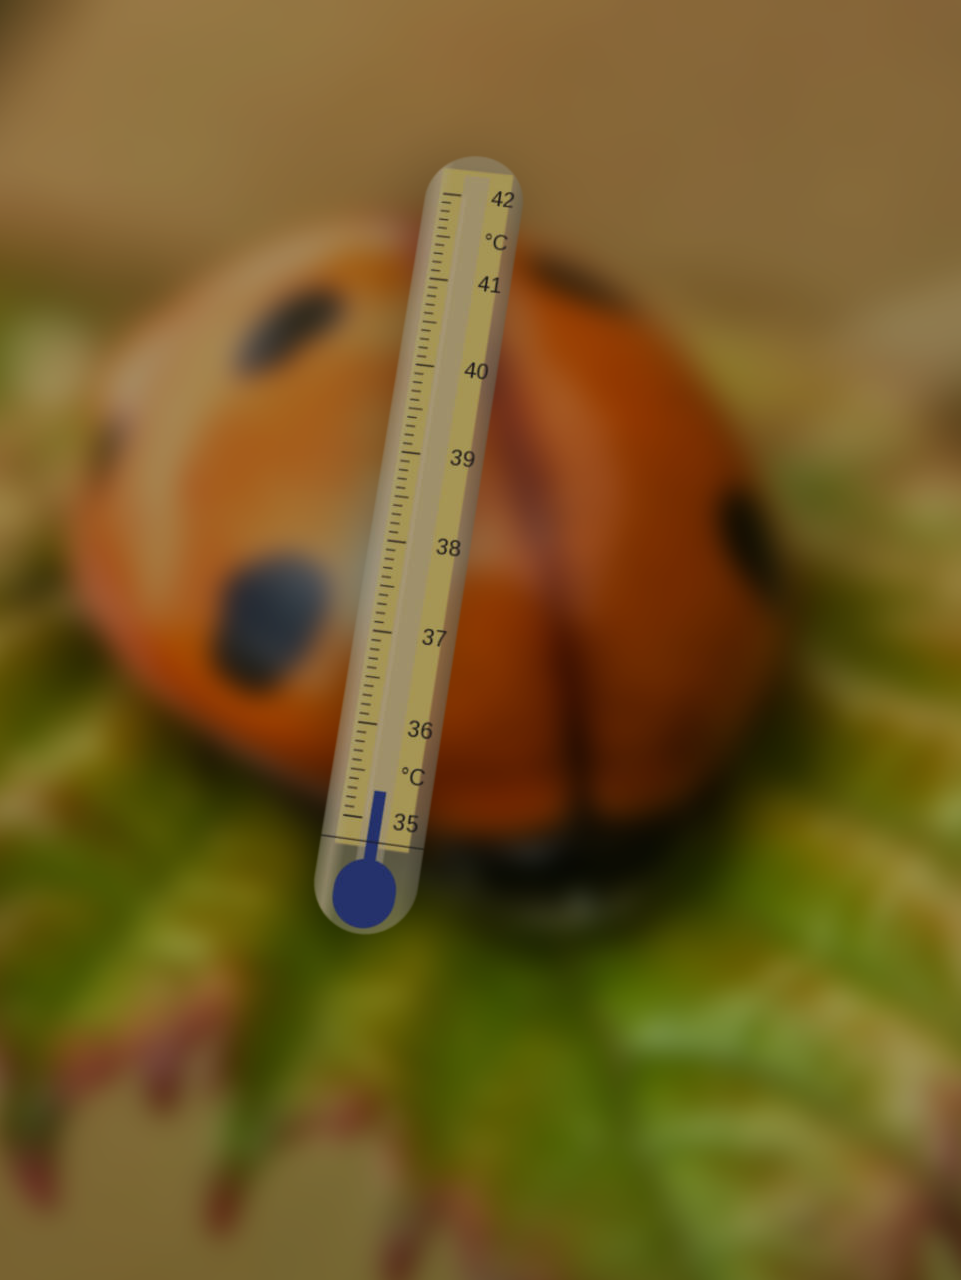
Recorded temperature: 35.3
